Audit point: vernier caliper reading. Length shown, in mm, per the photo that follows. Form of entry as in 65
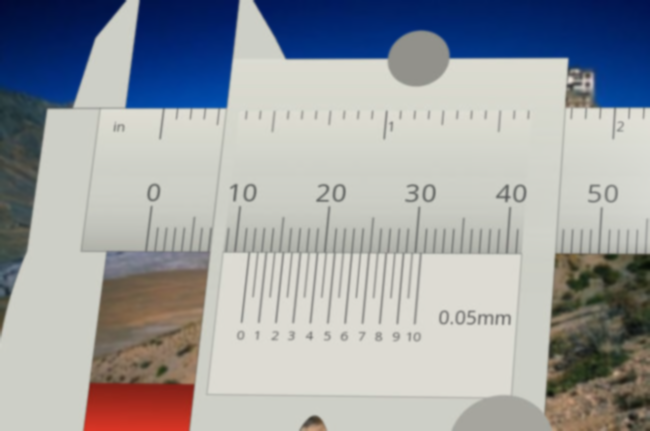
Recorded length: 11.6
